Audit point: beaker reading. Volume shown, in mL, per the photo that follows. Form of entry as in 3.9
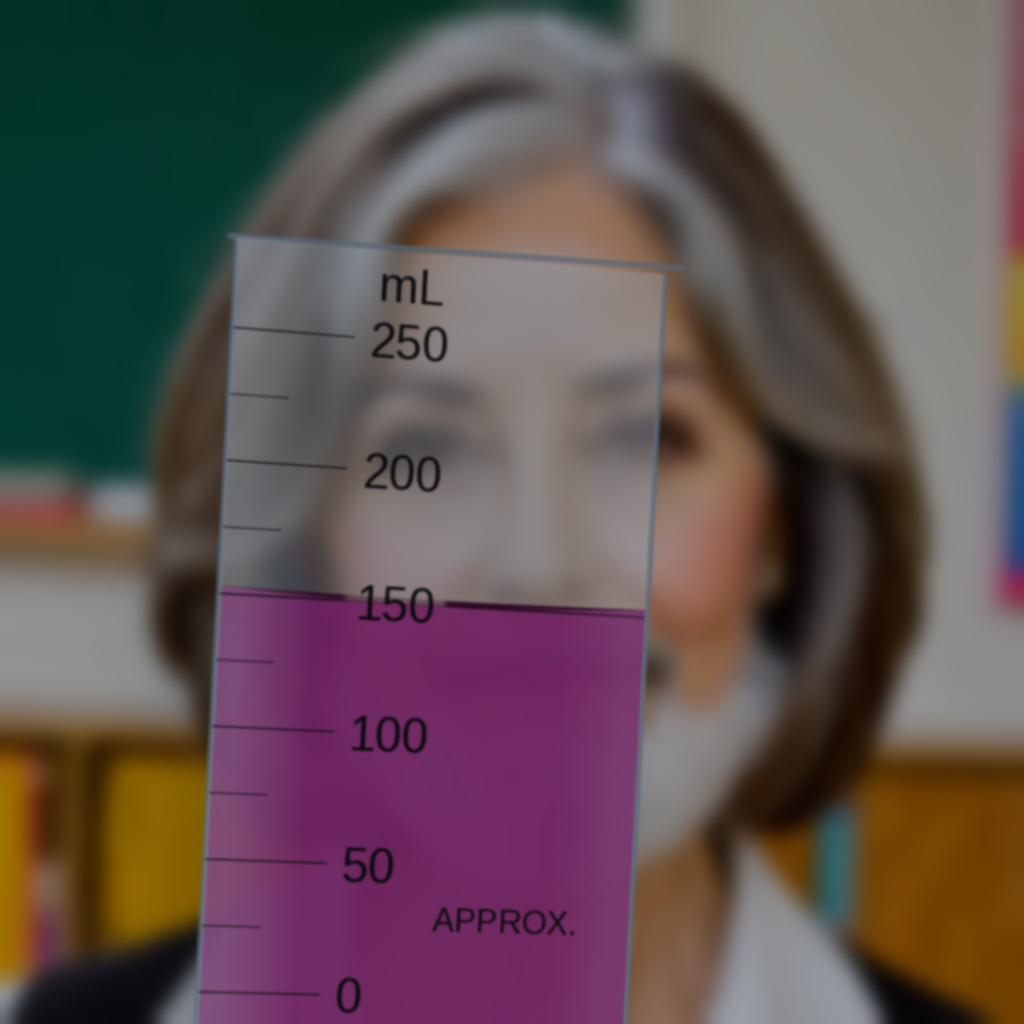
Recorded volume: 150
